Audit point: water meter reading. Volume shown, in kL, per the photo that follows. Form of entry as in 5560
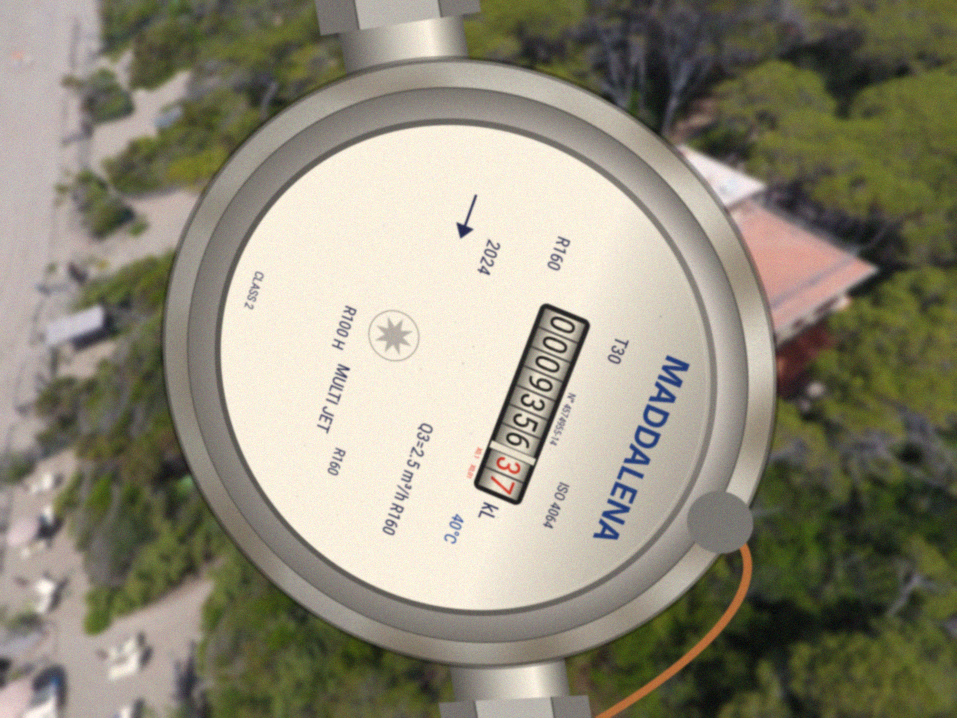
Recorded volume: 9356.37
